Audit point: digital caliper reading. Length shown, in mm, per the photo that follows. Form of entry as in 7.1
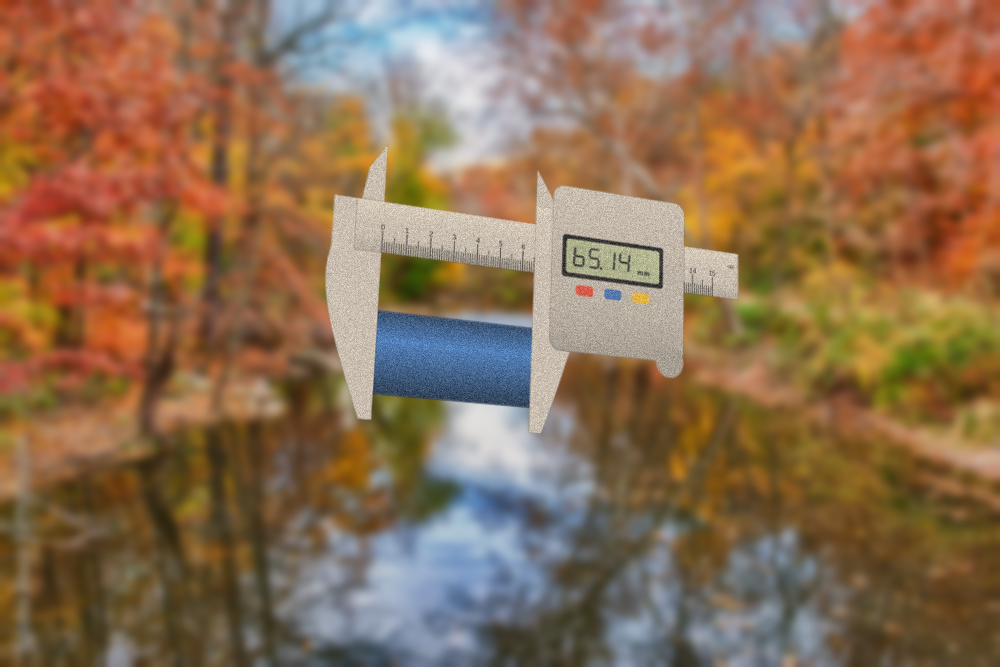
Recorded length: 65.14
